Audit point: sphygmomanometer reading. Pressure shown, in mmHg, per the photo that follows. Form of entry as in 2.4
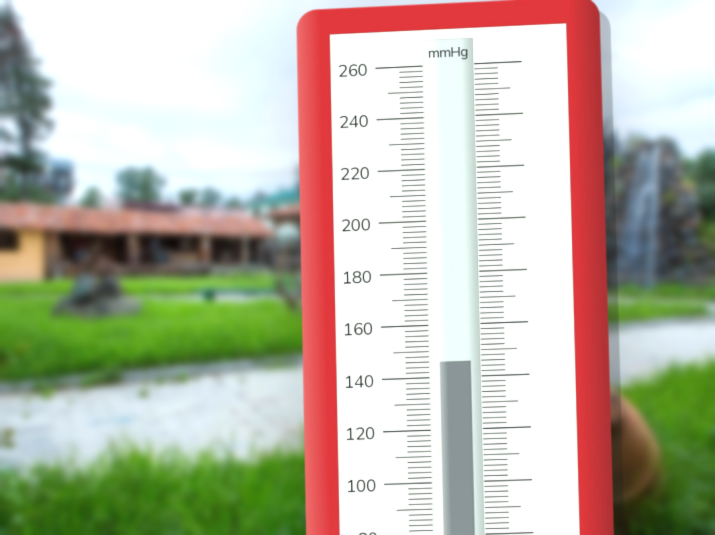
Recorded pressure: 146
